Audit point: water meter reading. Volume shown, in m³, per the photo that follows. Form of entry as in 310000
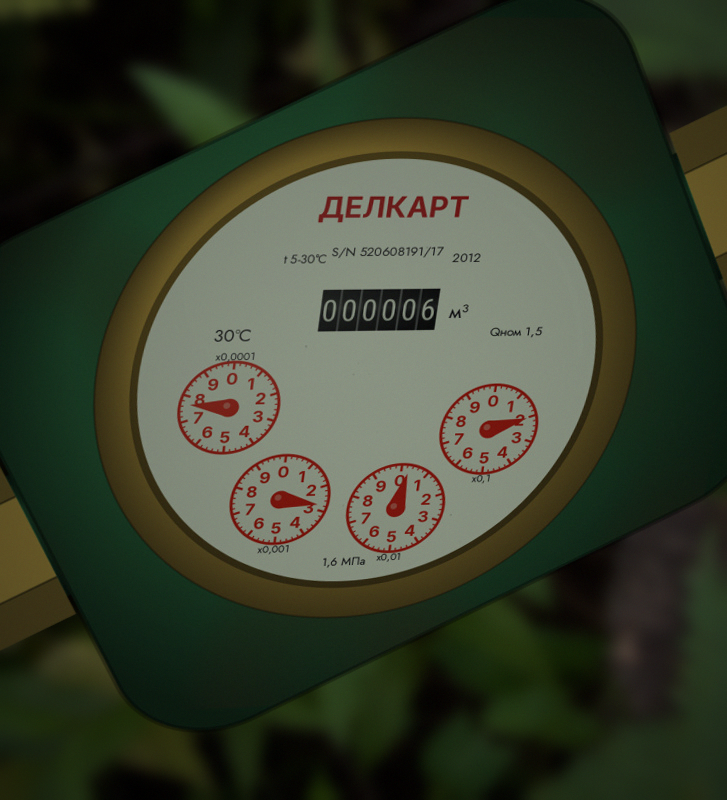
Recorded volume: 6.2027
